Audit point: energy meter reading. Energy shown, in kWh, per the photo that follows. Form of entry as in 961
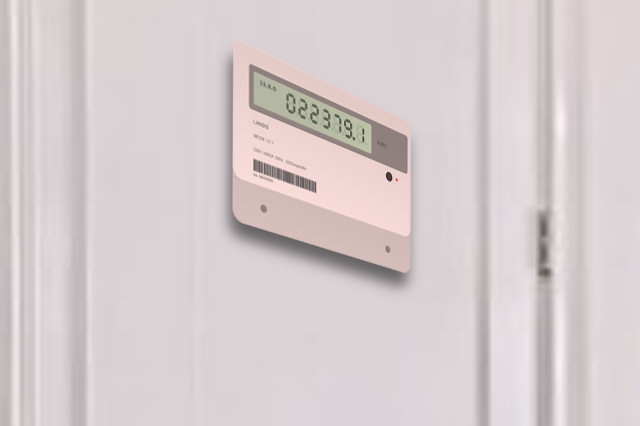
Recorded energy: 22379.1
